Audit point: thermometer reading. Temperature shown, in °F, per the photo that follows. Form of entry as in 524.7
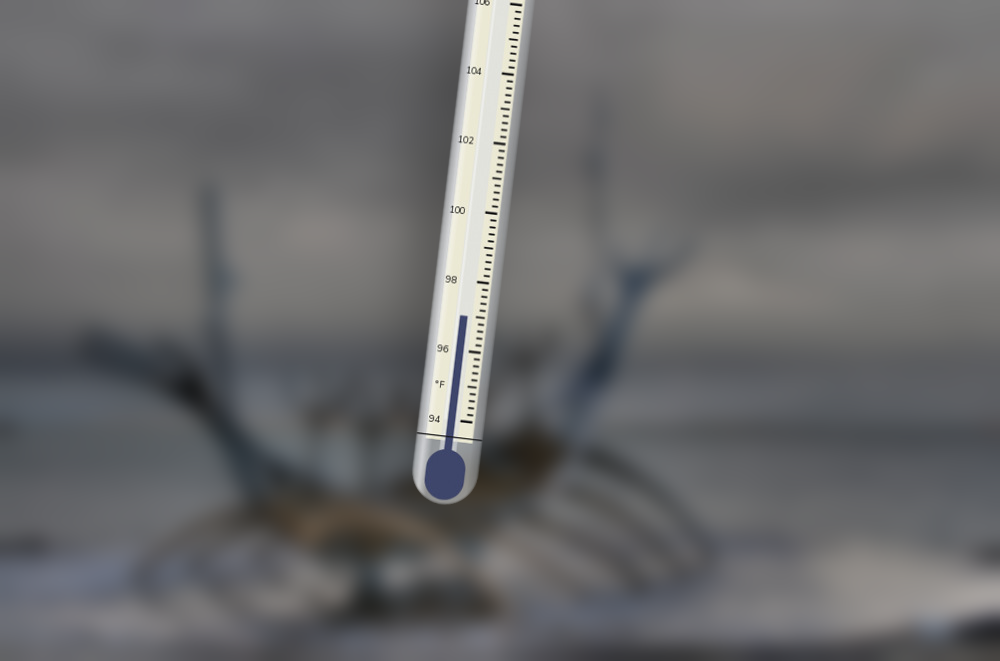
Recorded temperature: 97
